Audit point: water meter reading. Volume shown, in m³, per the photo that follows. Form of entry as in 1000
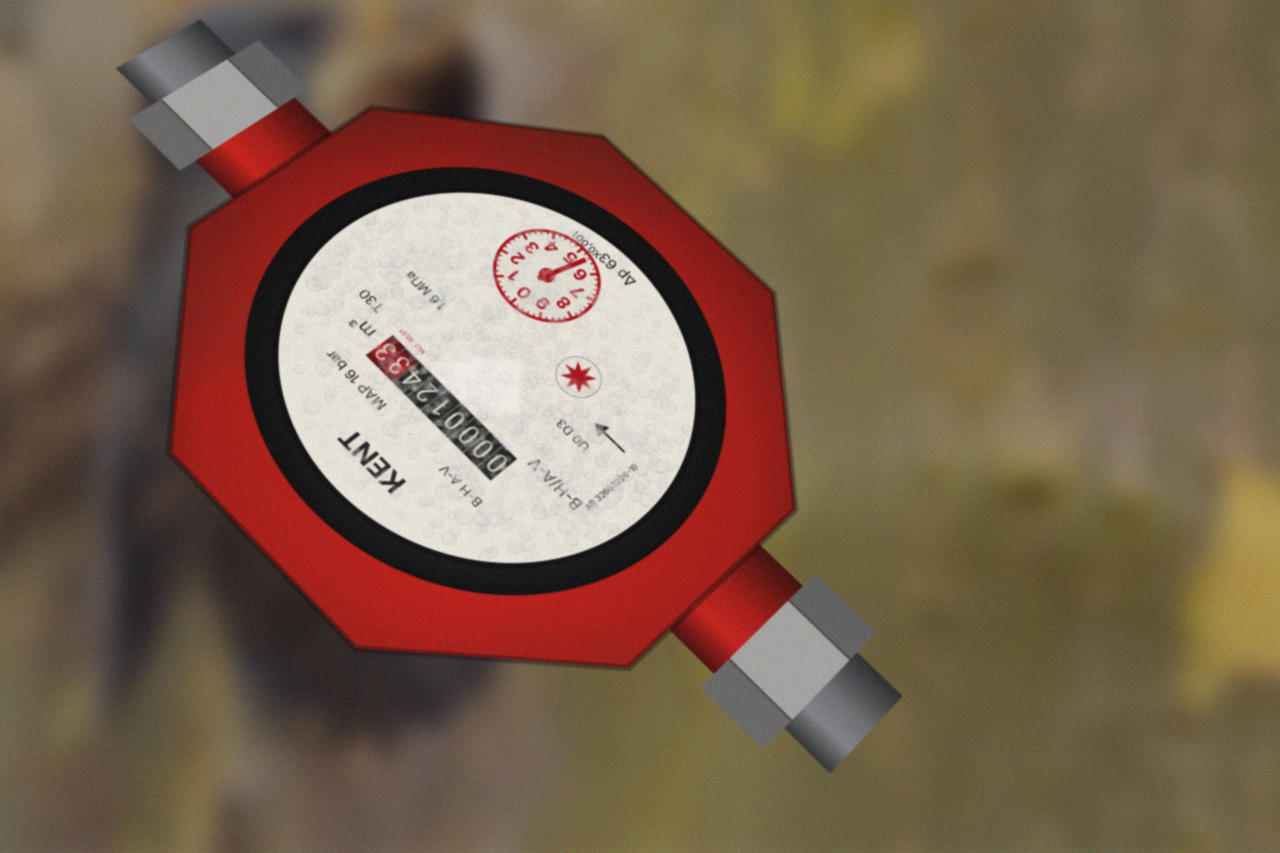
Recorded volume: 124.335
